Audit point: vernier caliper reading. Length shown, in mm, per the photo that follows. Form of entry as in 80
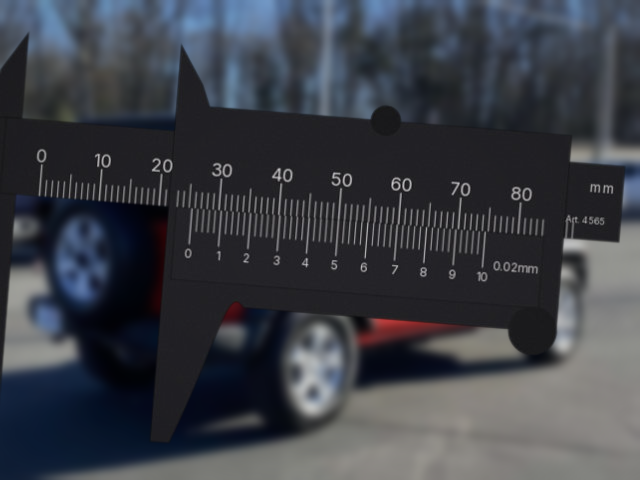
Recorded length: 25.5
